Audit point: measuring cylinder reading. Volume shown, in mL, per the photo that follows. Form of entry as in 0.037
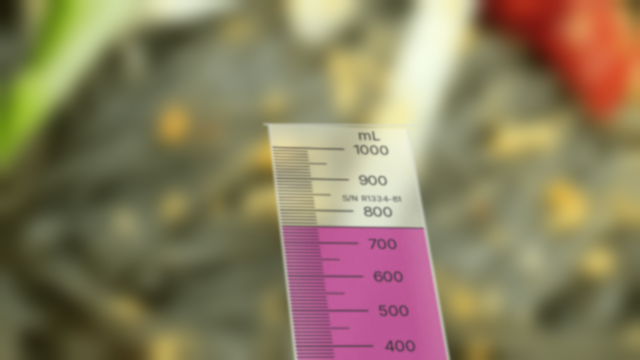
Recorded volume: 750
